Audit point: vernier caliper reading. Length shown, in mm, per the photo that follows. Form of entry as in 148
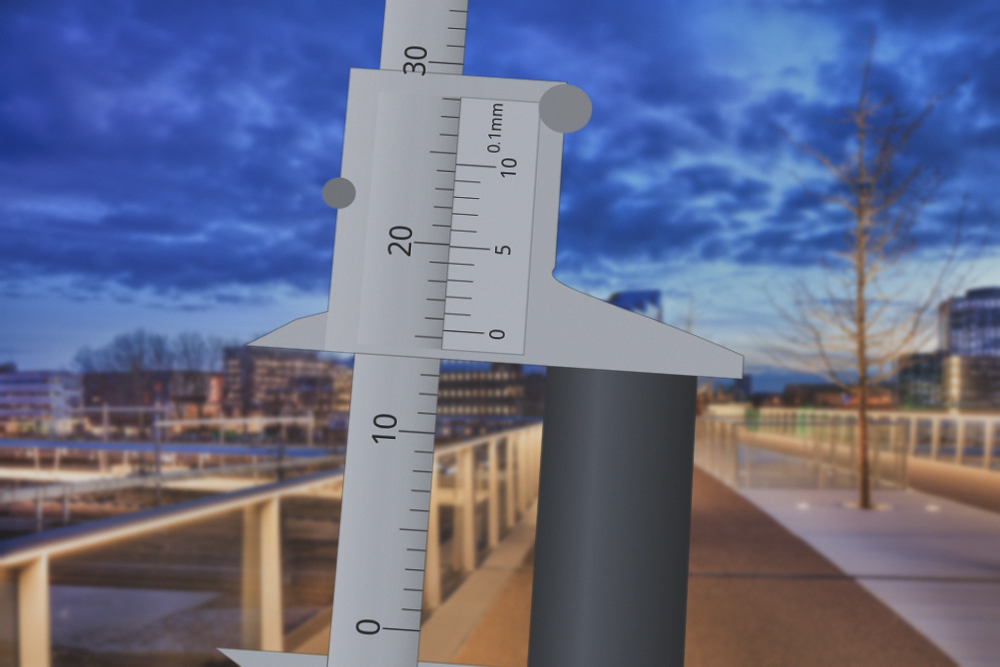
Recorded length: 15.4
